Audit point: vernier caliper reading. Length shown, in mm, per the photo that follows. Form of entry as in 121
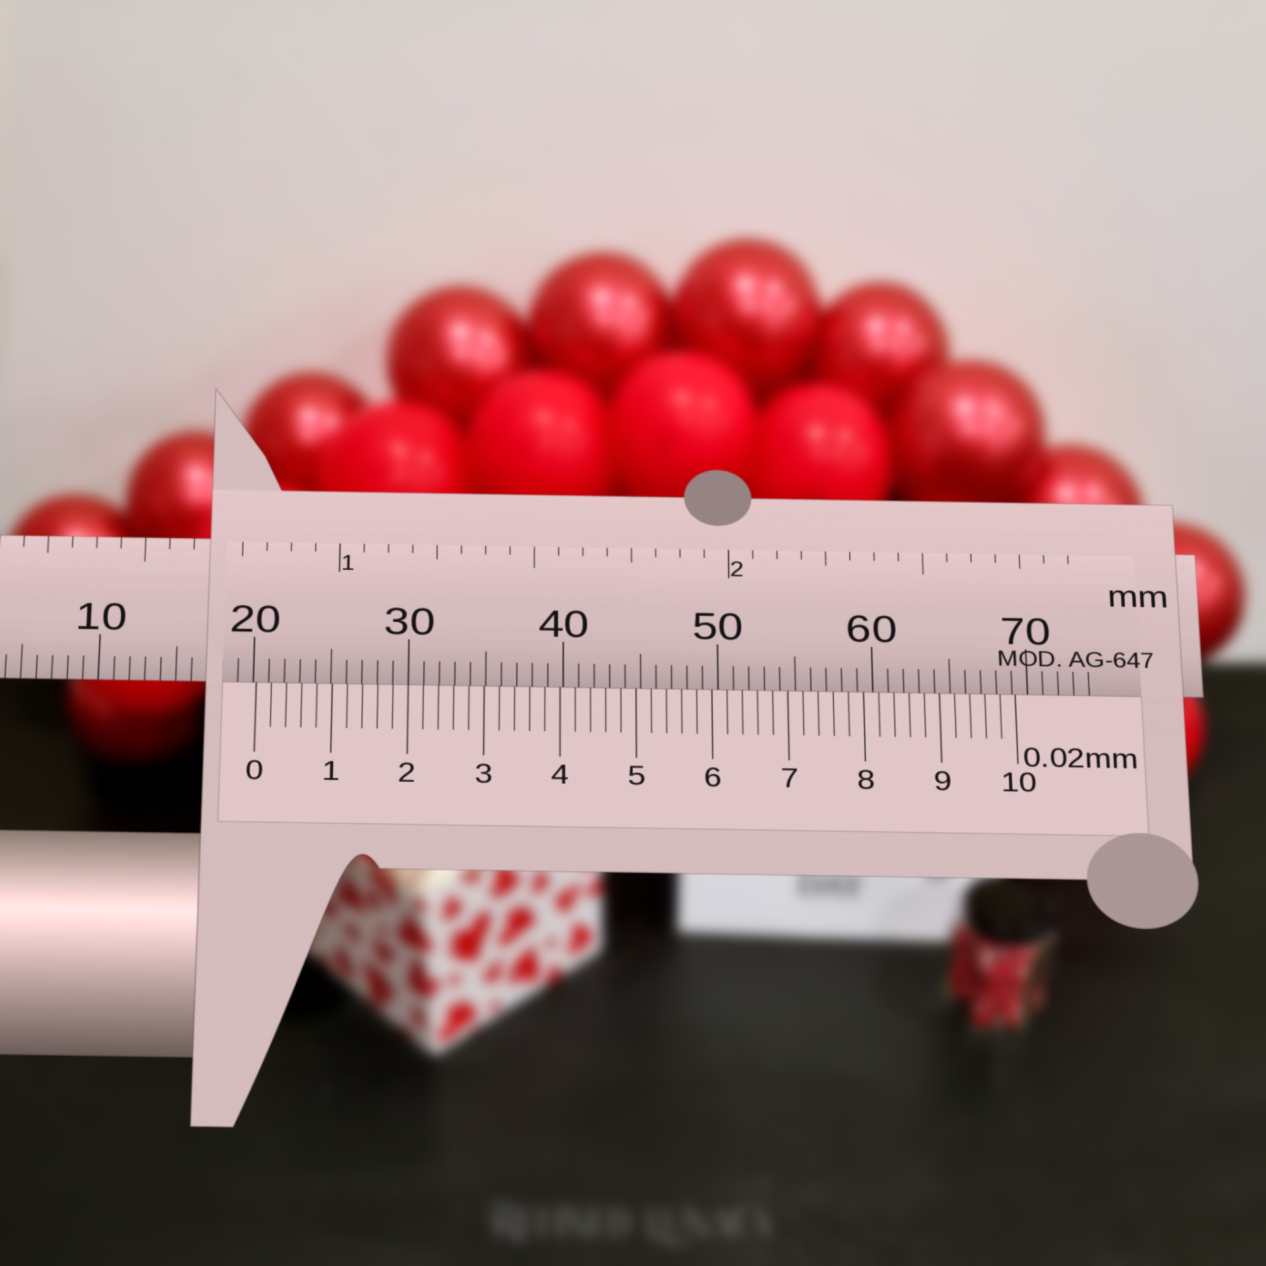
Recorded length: 20.2
